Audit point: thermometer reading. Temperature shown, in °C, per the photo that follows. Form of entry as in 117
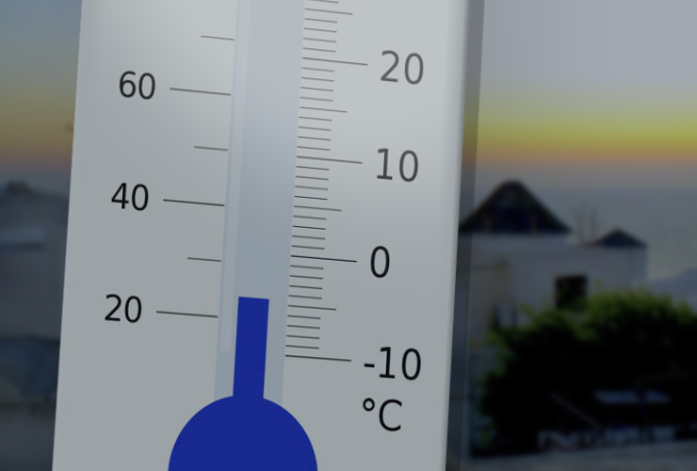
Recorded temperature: -4.5
